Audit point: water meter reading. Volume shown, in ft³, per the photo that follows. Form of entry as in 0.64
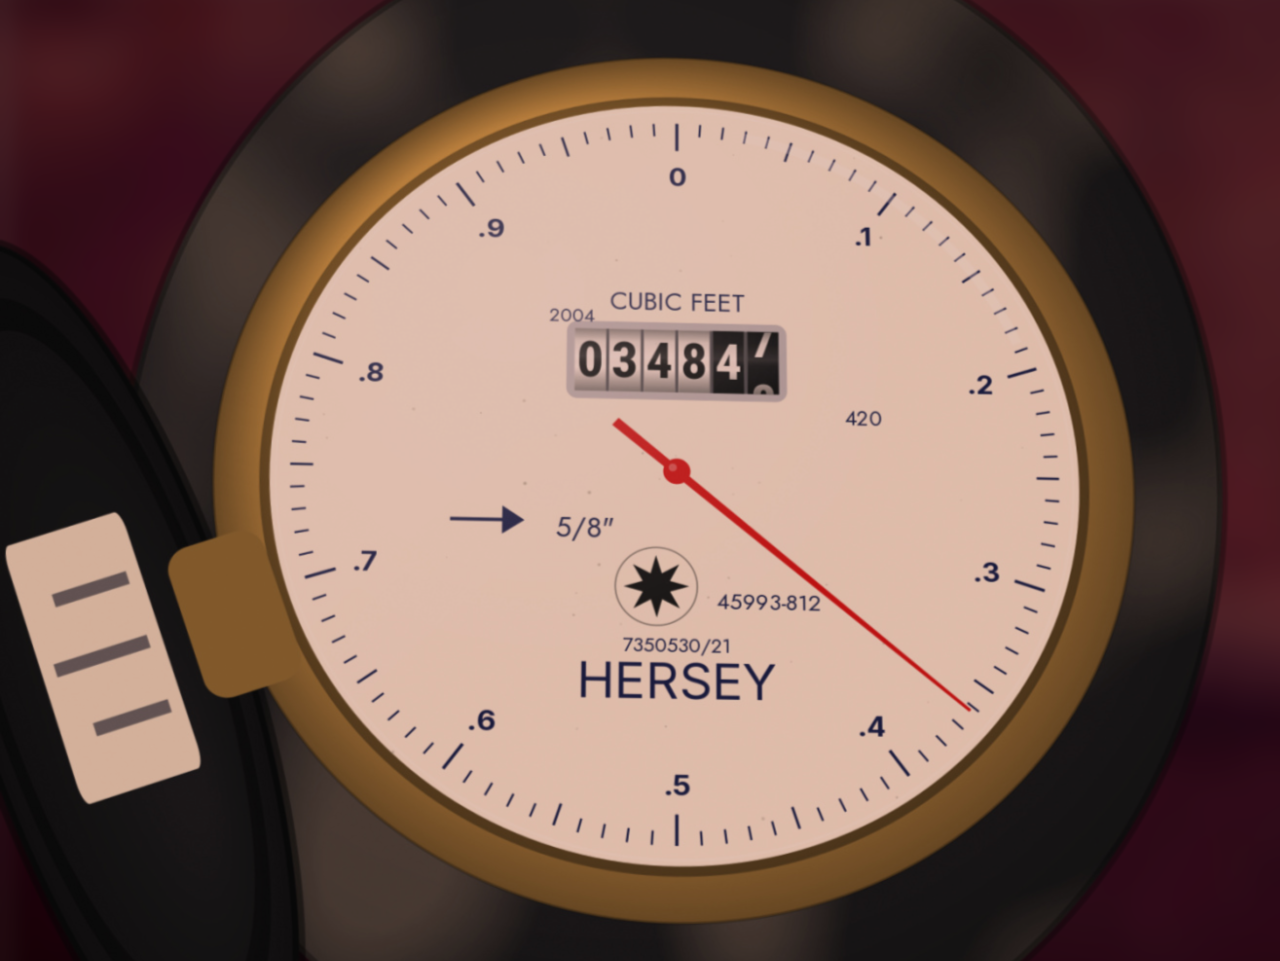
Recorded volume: 34847.36
